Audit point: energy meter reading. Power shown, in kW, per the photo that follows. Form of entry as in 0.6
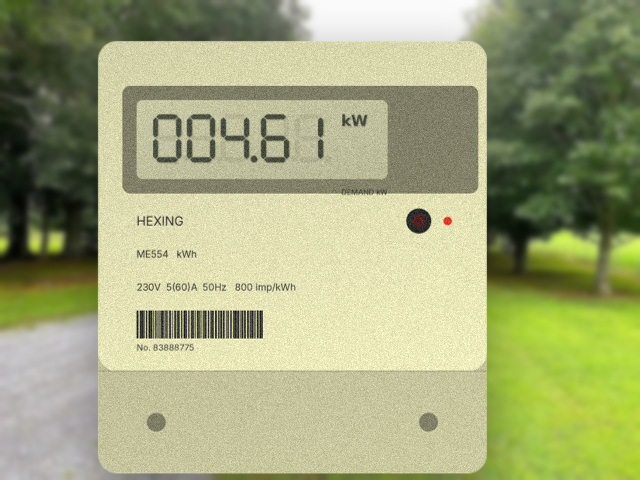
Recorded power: 4.61
